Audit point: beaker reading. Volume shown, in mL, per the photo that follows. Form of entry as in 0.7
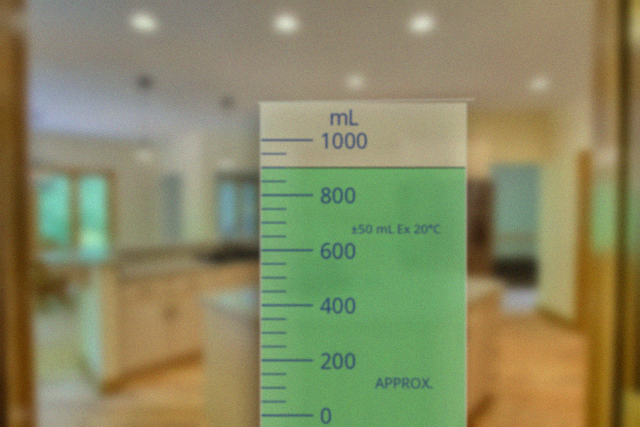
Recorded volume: 900
